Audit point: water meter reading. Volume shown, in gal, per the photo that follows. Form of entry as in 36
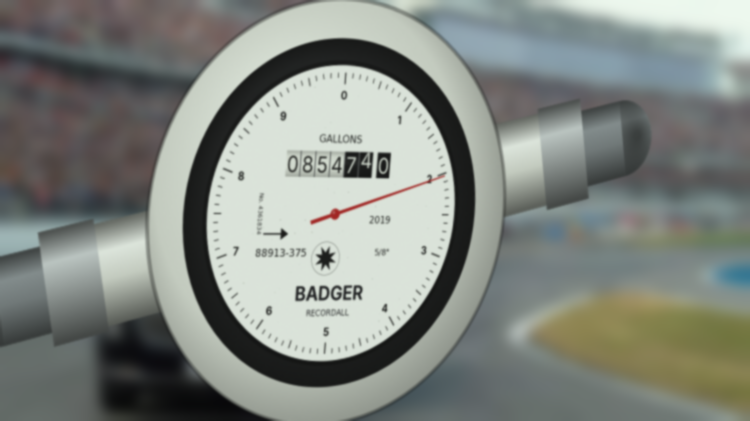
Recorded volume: 854742.0
